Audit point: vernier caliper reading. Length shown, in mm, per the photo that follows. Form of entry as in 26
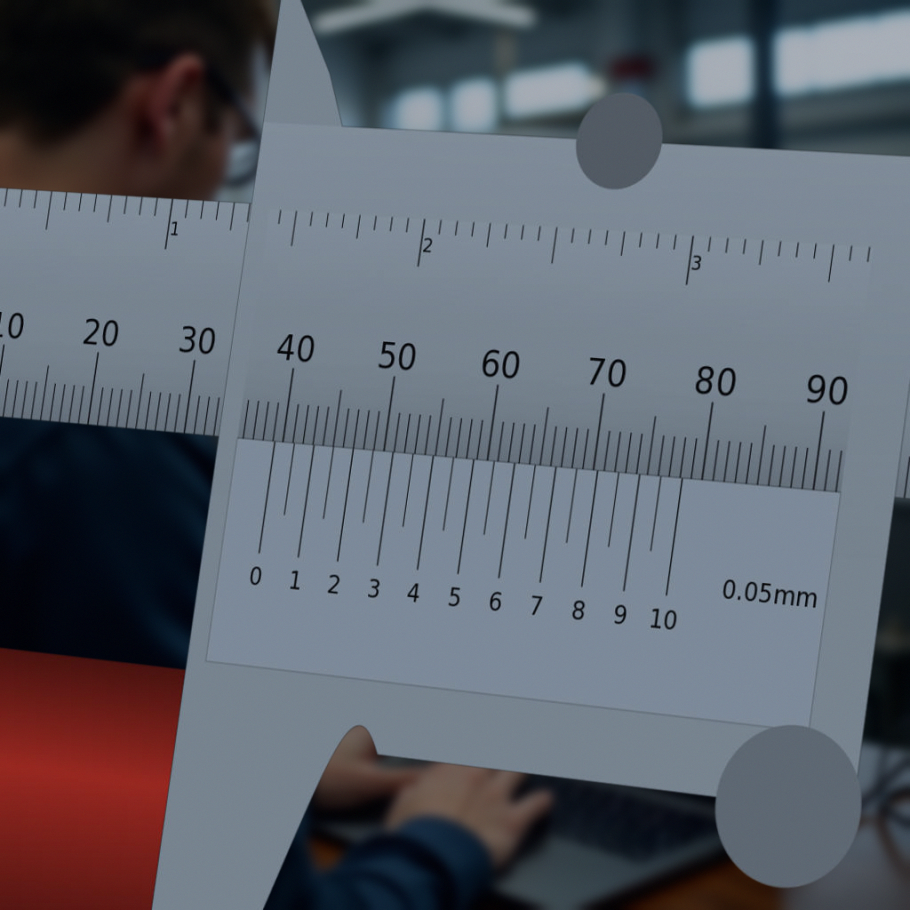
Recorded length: 39.2
